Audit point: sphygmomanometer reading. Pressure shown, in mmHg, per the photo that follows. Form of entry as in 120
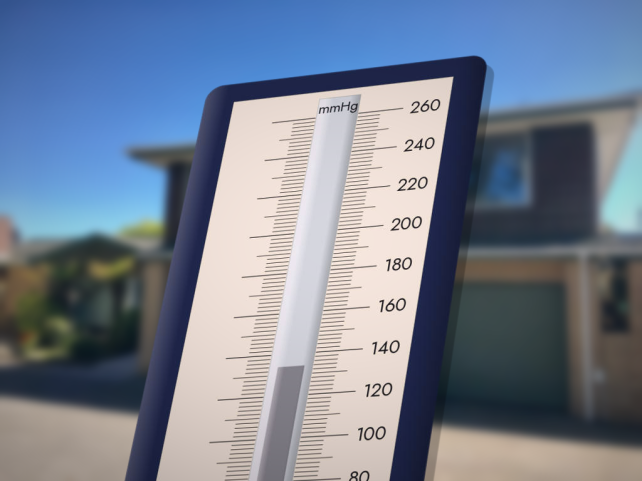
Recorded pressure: 134
